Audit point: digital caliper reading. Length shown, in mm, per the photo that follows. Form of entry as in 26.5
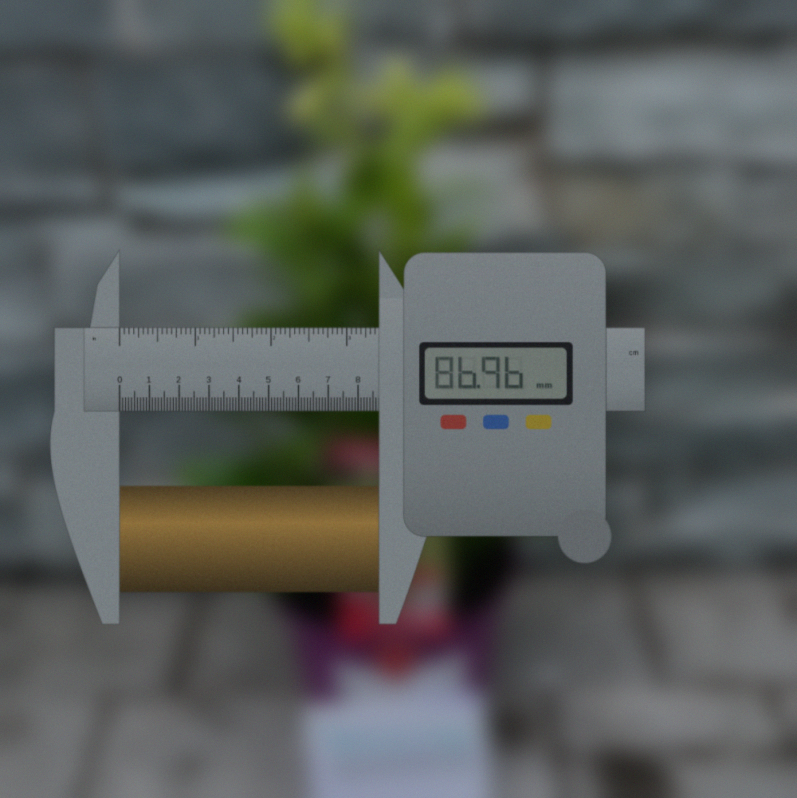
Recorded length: 86.96
